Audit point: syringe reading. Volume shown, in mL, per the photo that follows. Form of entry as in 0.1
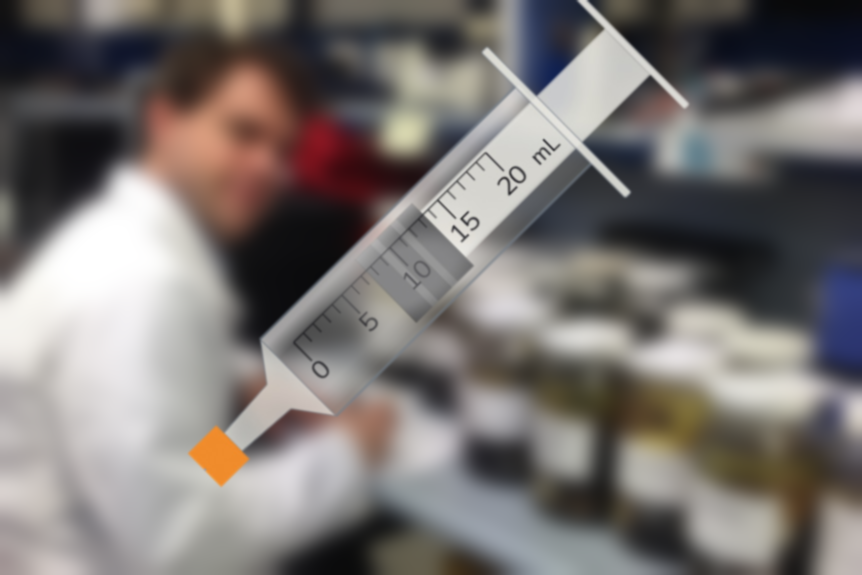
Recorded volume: 7.5
